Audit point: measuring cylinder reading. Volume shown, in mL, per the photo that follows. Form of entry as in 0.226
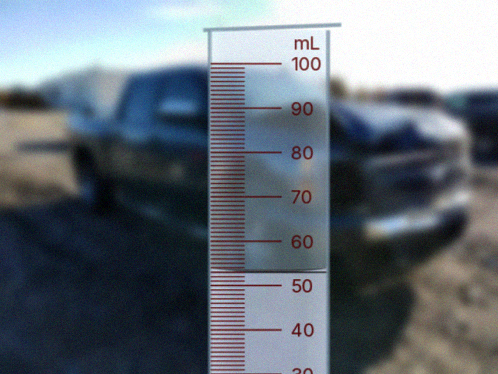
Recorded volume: 53
